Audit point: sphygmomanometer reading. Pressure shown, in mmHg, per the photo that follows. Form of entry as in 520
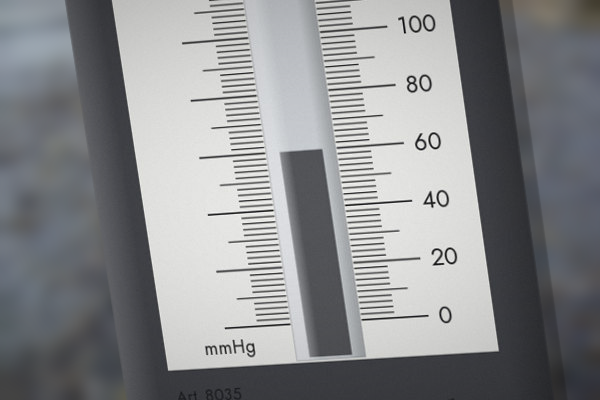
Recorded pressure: 60
